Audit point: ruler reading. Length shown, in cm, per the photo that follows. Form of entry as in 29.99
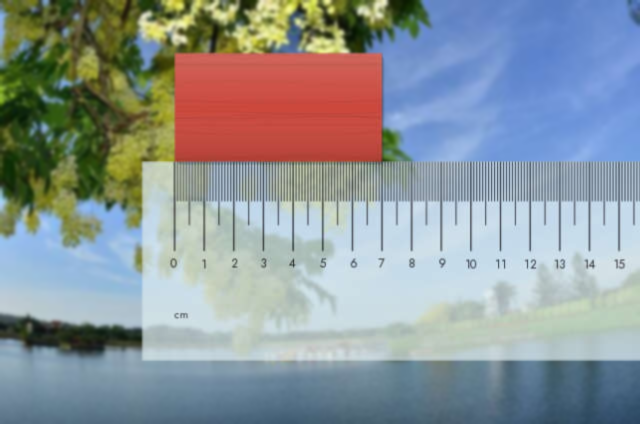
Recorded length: 7
